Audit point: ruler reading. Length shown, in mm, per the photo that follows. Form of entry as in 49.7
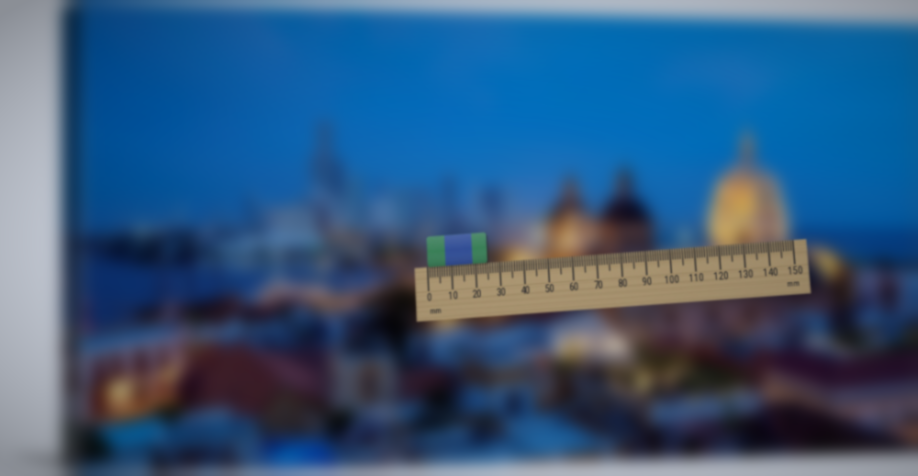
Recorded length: 25
